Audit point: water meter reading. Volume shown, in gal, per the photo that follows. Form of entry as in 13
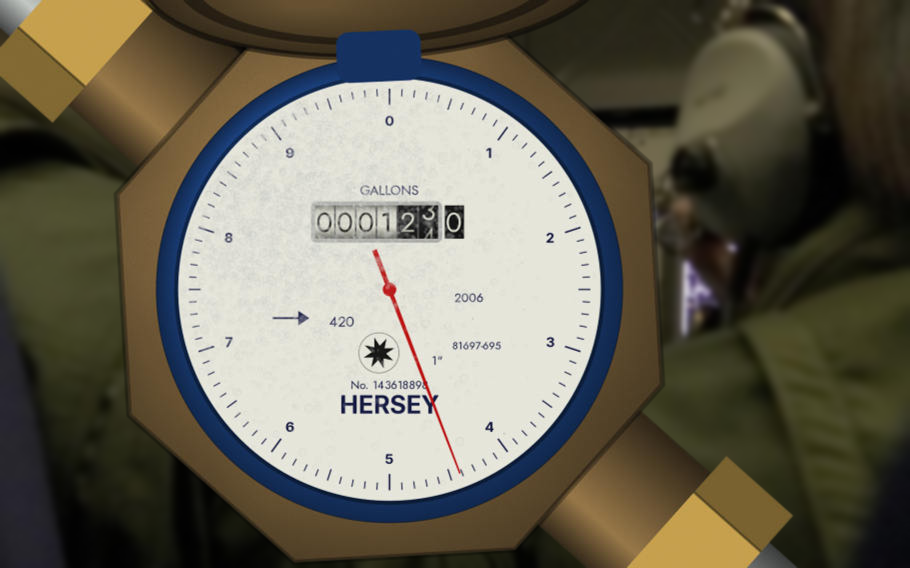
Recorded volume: 1234.4
